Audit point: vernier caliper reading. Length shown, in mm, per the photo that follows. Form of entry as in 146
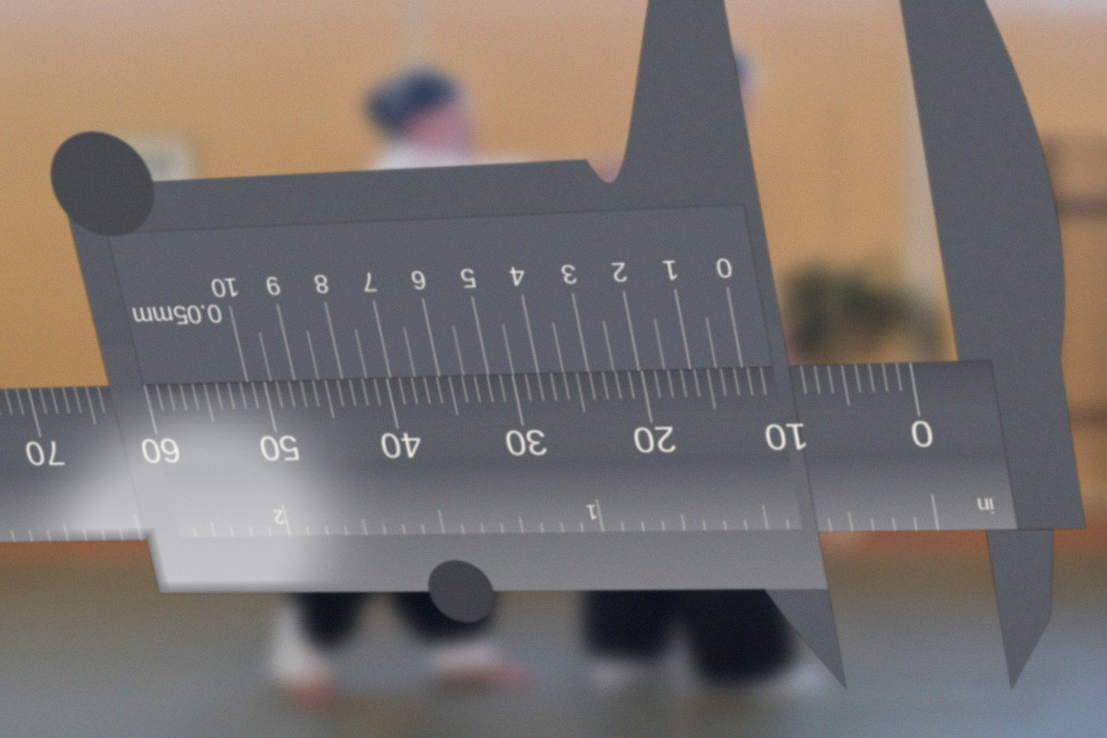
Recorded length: 12.4
